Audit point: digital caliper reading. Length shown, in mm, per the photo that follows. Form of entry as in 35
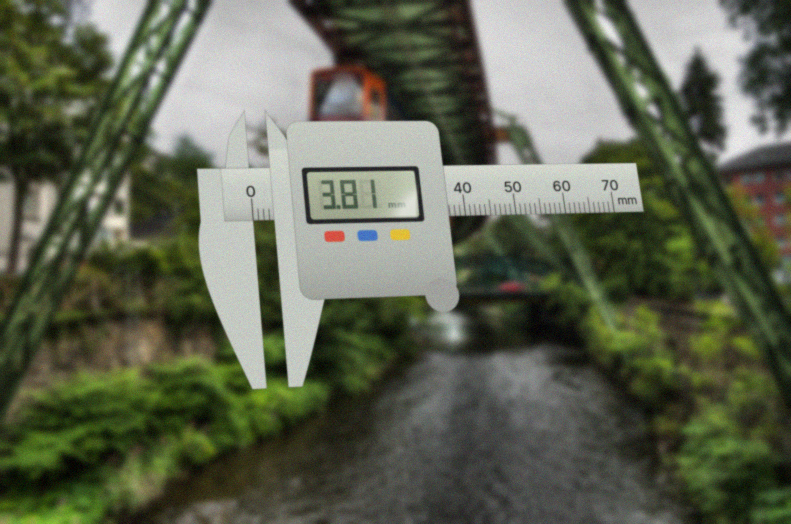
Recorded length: 3.81
